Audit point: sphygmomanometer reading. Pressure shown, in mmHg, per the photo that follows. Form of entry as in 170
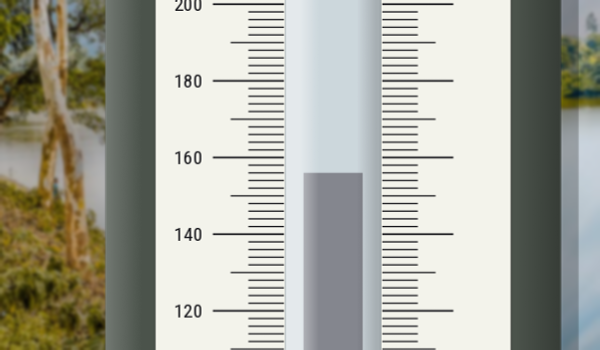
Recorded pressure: 156
